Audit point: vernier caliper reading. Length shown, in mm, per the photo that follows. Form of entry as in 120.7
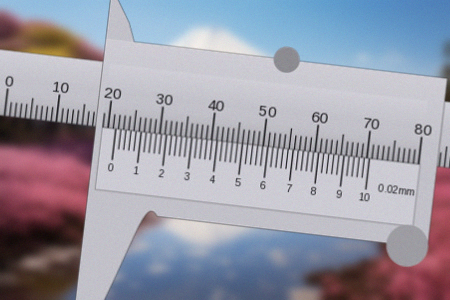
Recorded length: 21.5
